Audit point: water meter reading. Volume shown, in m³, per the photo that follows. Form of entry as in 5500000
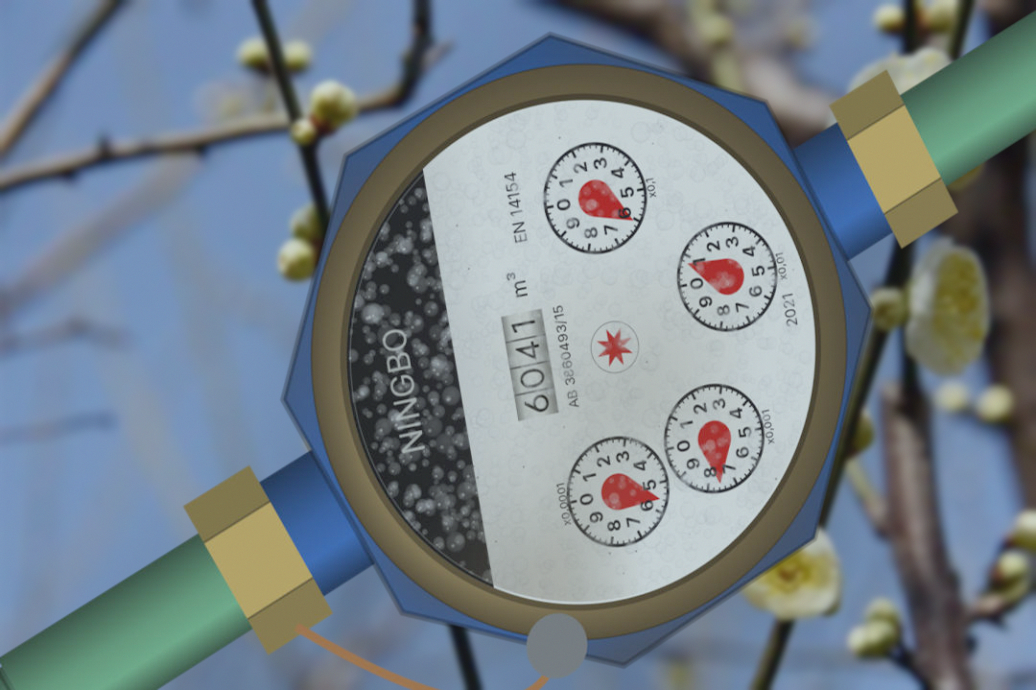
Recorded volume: 6041.6075
